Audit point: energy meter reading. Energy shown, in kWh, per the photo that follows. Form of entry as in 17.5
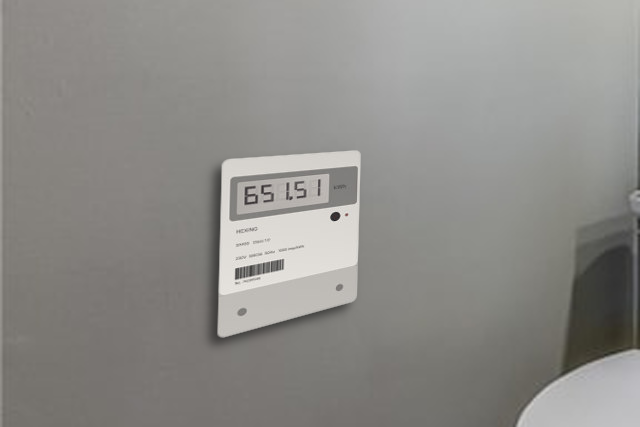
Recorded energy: 651.51
